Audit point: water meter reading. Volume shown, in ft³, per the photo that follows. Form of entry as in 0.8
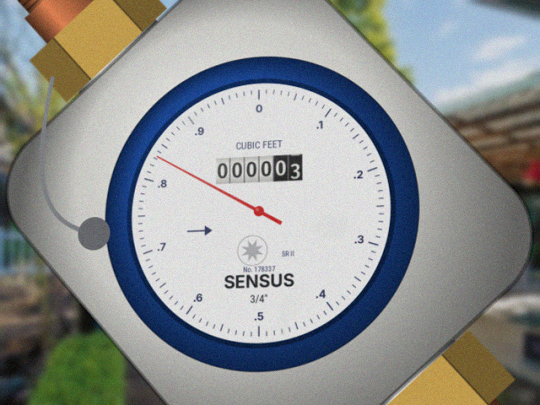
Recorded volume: 2.83
